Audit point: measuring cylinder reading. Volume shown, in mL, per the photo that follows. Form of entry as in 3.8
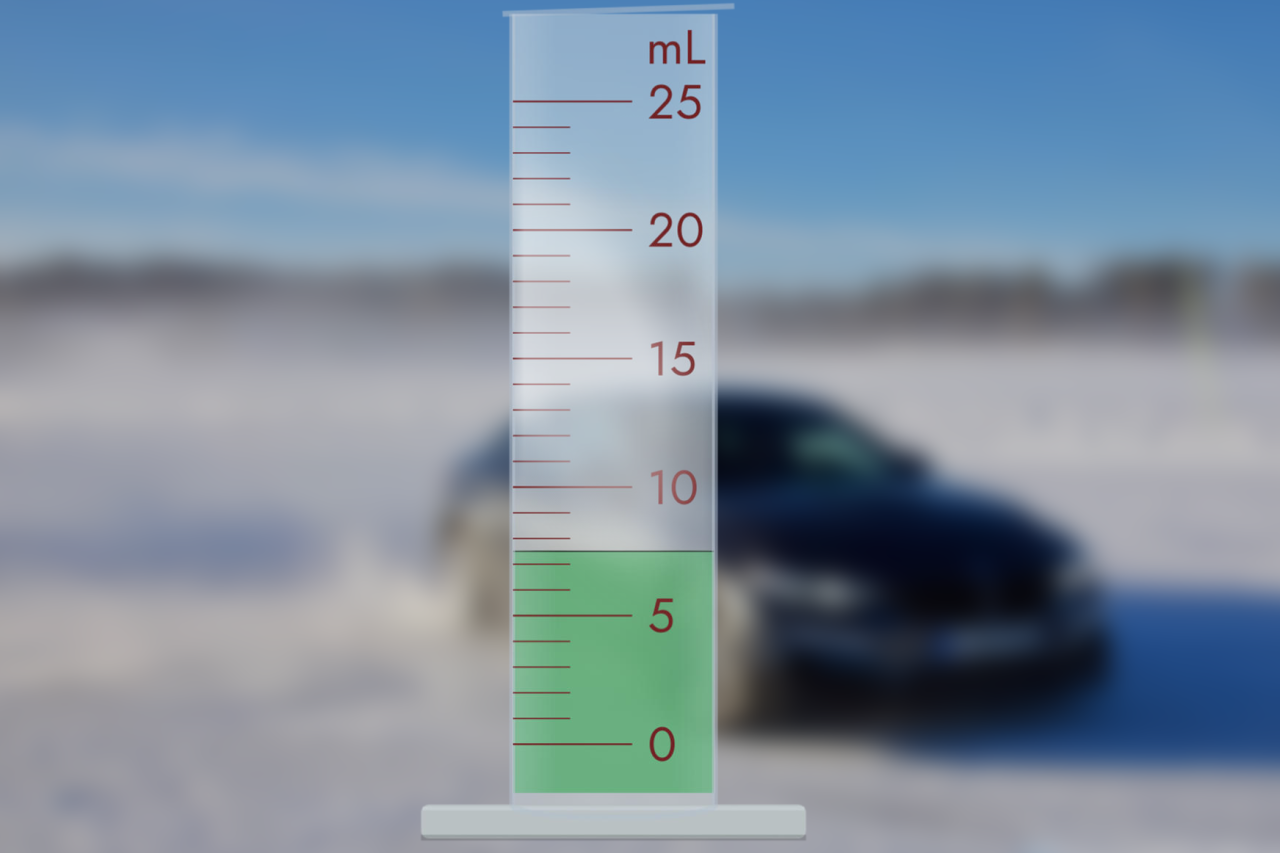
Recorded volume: 7.5
